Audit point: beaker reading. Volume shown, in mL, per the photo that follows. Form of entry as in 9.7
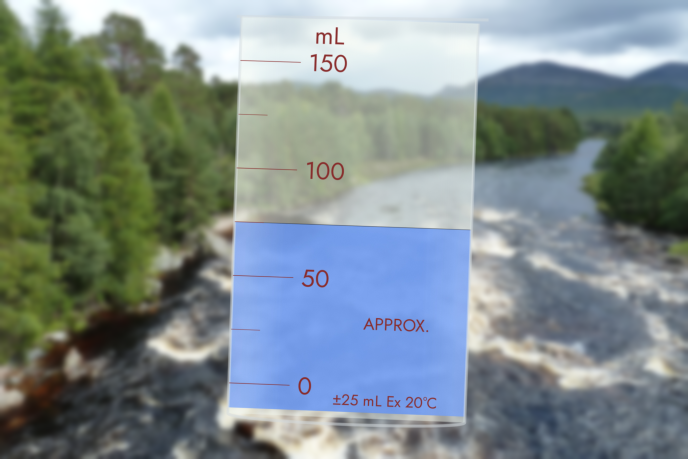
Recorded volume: 75
